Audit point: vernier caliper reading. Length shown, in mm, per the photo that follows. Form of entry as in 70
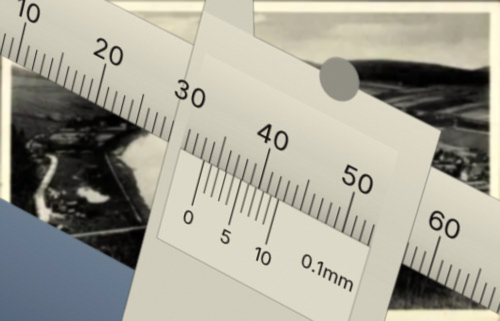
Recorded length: 33.4
